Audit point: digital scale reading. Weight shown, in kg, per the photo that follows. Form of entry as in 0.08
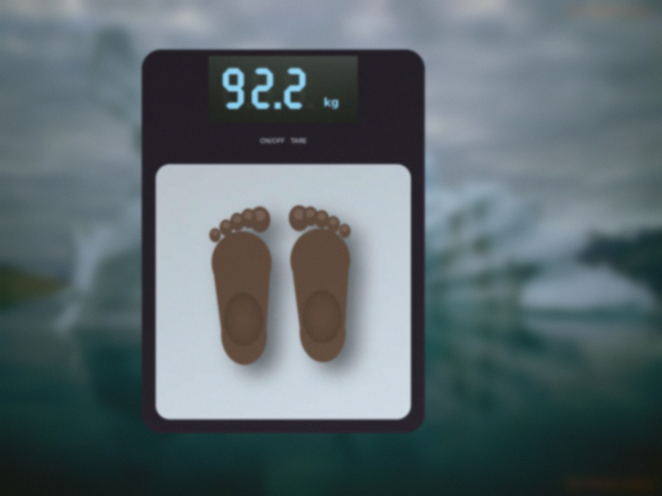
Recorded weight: 92.2
